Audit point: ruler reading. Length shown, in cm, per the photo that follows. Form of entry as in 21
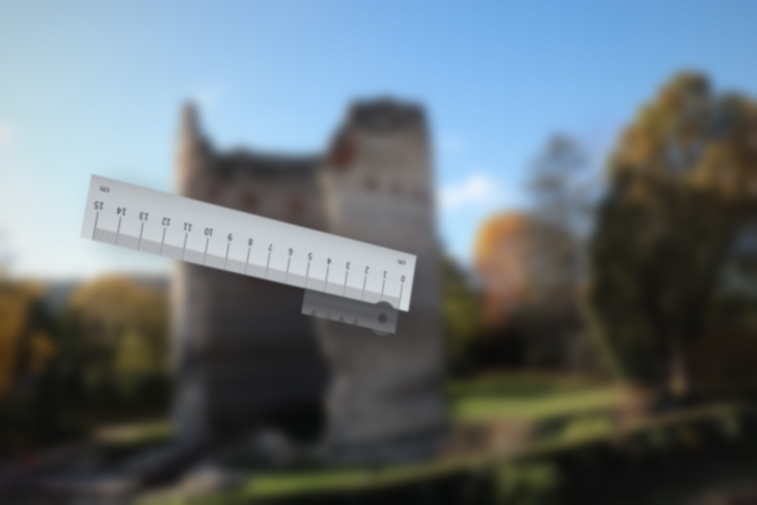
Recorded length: 5
